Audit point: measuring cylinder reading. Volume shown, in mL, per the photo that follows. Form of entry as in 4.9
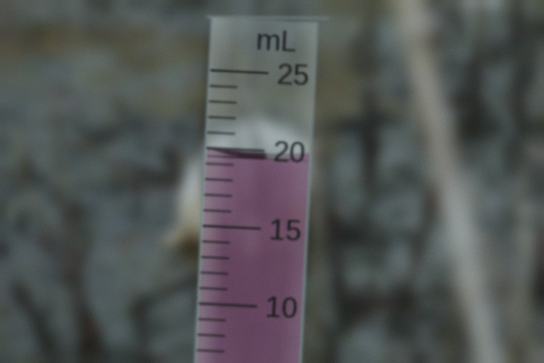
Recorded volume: 19.5
